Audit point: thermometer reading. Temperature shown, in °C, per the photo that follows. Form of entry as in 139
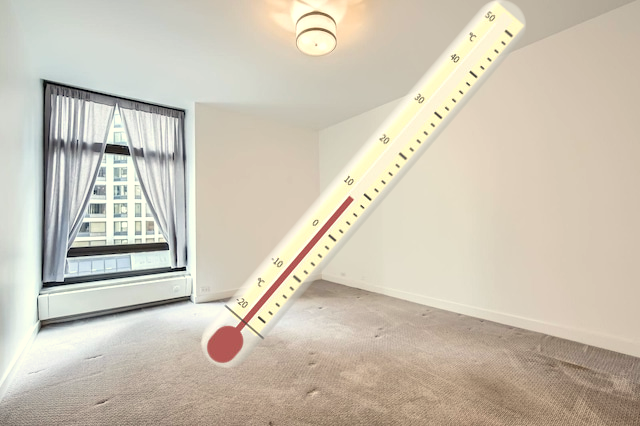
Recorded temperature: 8
